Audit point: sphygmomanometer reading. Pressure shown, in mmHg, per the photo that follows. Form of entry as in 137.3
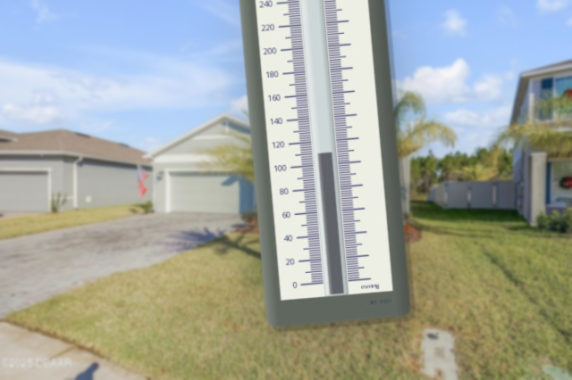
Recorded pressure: 110
